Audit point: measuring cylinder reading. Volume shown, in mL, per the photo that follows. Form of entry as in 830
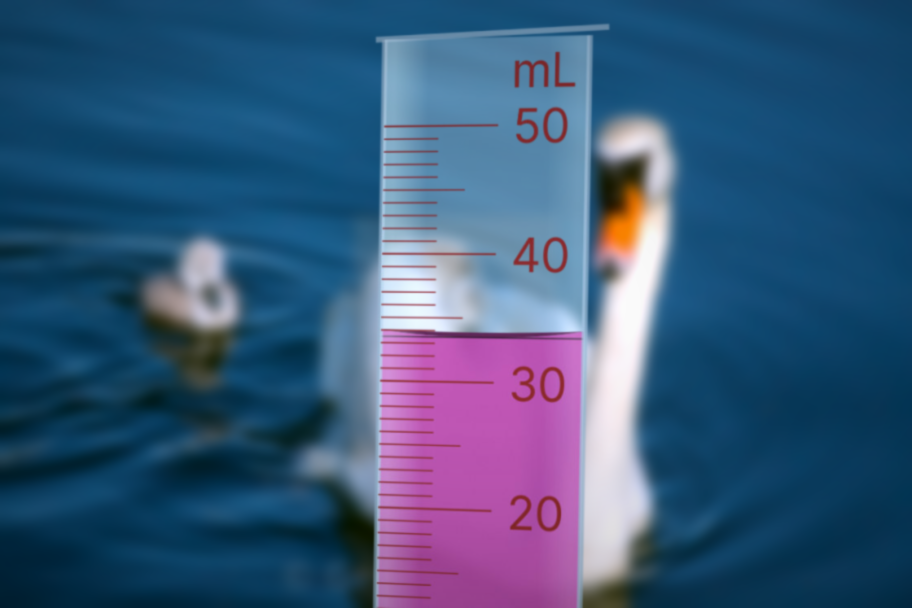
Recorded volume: 33.5
